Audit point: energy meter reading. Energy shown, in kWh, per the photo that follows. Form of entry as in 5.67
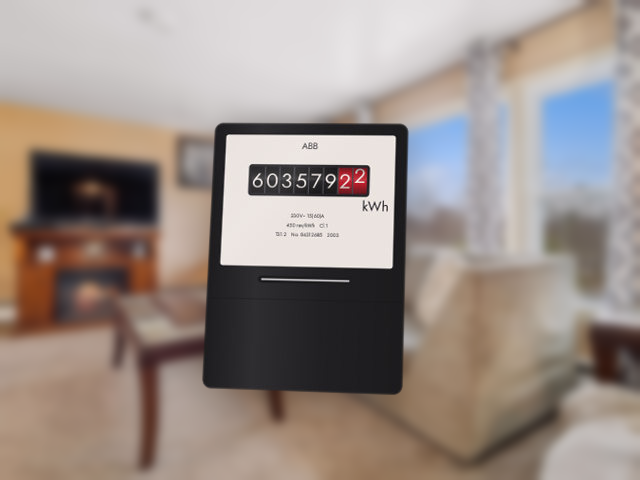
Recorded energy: 603579.22
